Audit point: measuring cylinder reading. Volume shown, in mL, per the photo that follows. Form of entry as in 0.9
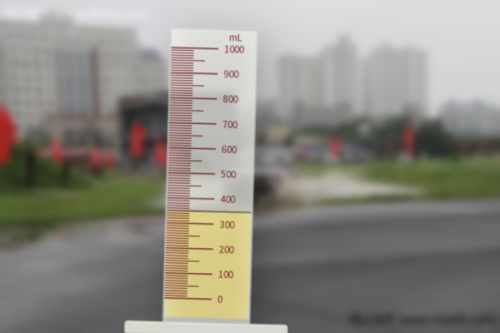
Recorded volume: 350
